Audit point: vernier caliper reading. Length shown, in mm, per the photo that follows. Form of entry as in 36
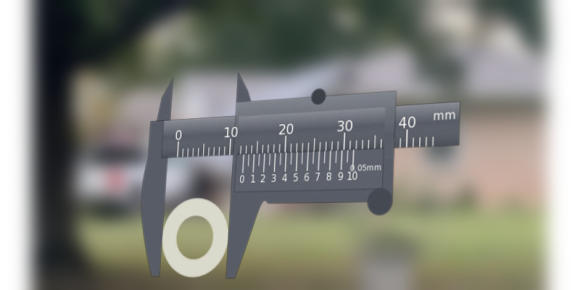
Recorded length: 12.6
